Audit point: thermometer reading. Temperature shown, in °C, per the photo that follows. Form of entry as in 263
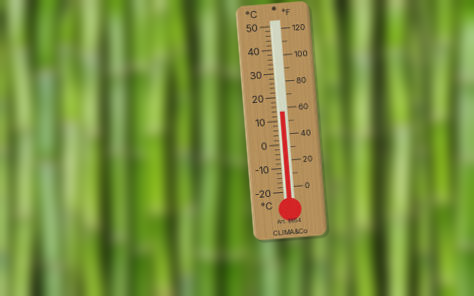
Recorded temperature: 14
